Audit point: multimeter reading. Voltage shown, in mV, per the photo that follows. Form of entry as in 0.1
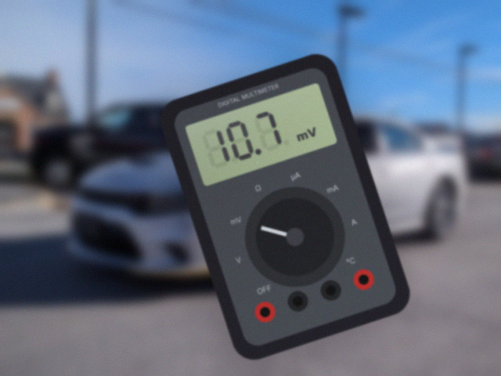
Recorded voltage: 10.7
